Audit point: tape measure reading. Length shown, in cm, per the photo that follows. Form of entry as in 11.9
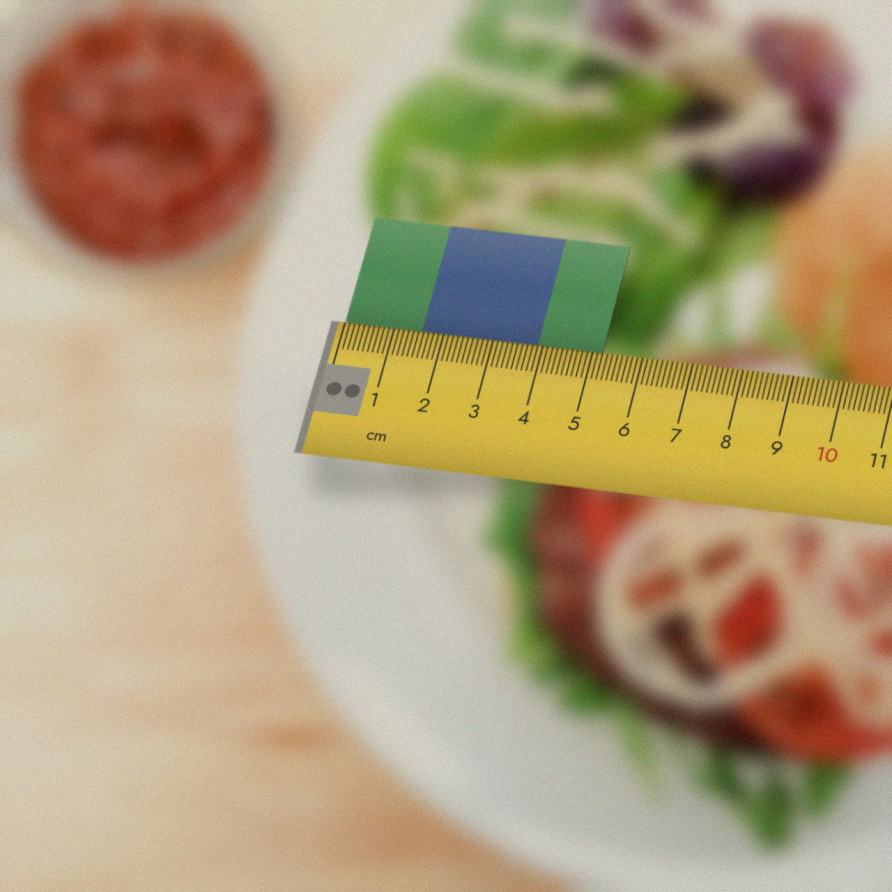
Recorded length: 5.2
